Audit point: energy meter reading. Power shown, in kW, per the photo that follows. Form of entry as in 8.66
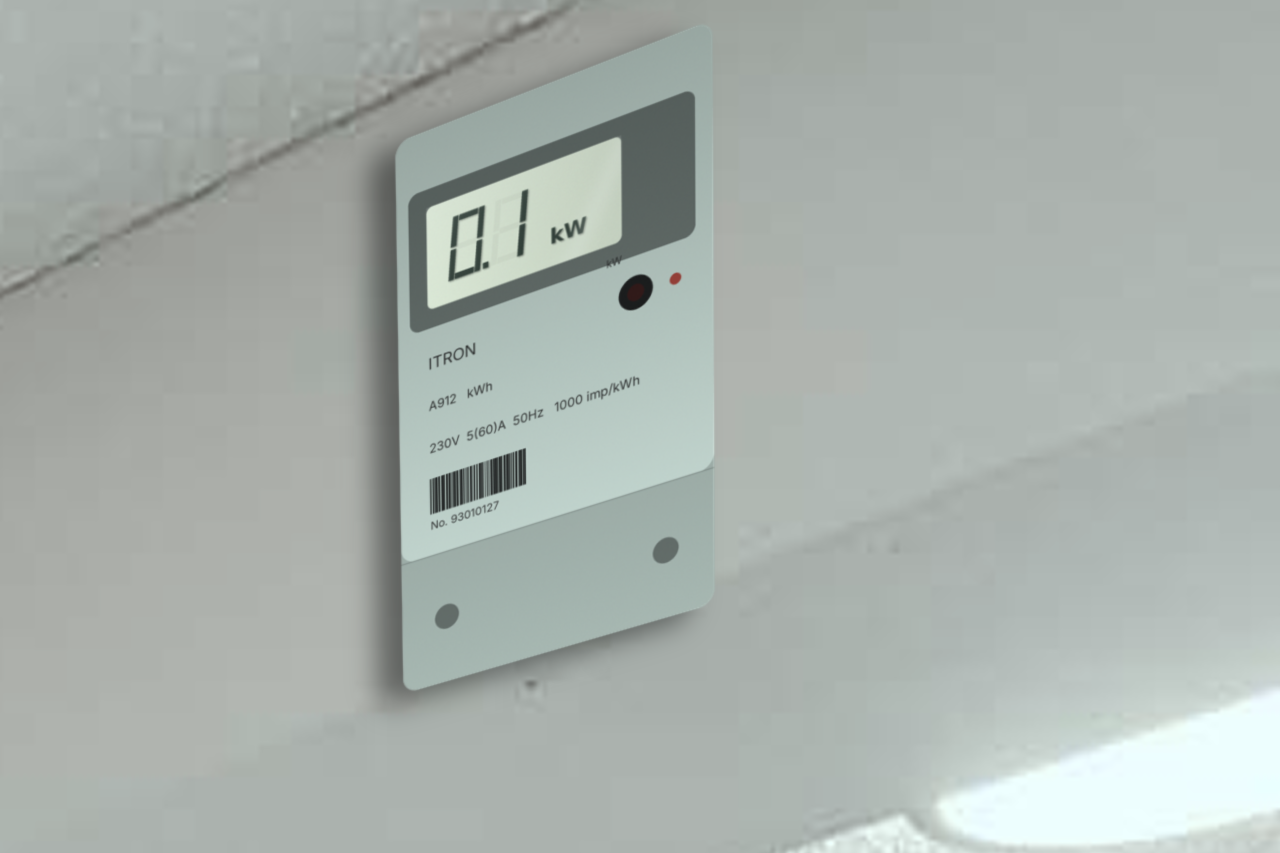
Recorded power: 0.1
